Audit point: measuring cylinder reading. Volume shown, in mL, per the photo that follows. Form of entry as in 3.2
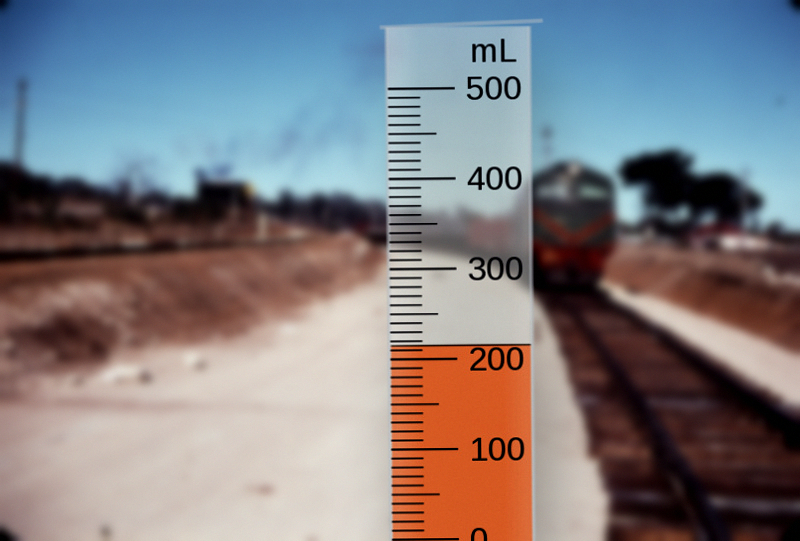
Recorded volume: 215
